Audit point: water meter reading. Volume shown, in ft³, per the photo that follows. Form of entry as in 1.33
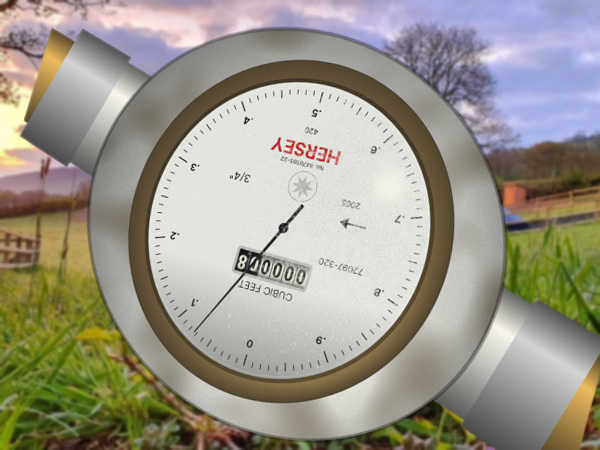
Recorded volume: 8.07
